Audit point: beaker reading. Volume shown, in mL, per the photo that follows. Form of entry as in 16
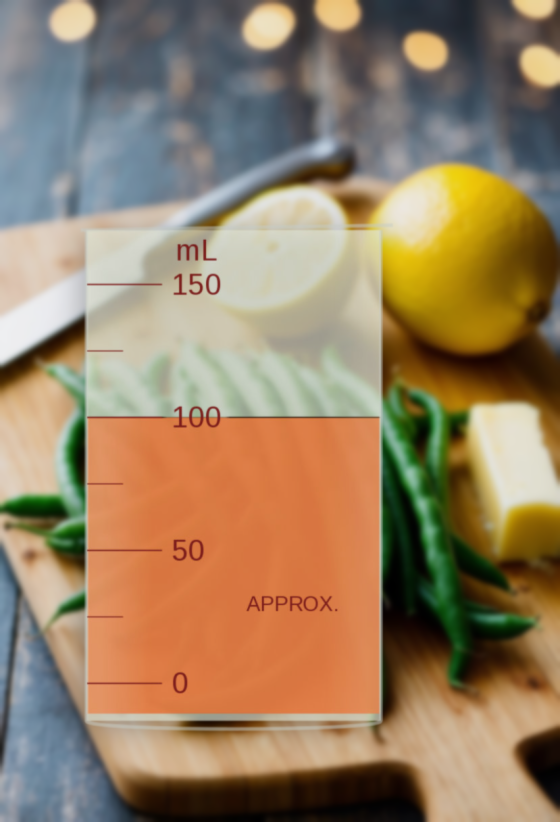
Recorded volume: 100
